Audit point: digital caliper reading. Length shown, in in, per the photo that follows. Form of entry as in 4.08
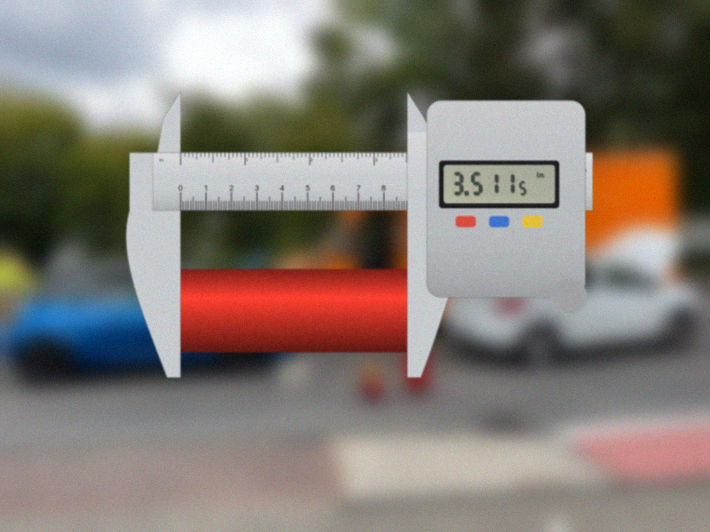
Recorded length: 3.5115
